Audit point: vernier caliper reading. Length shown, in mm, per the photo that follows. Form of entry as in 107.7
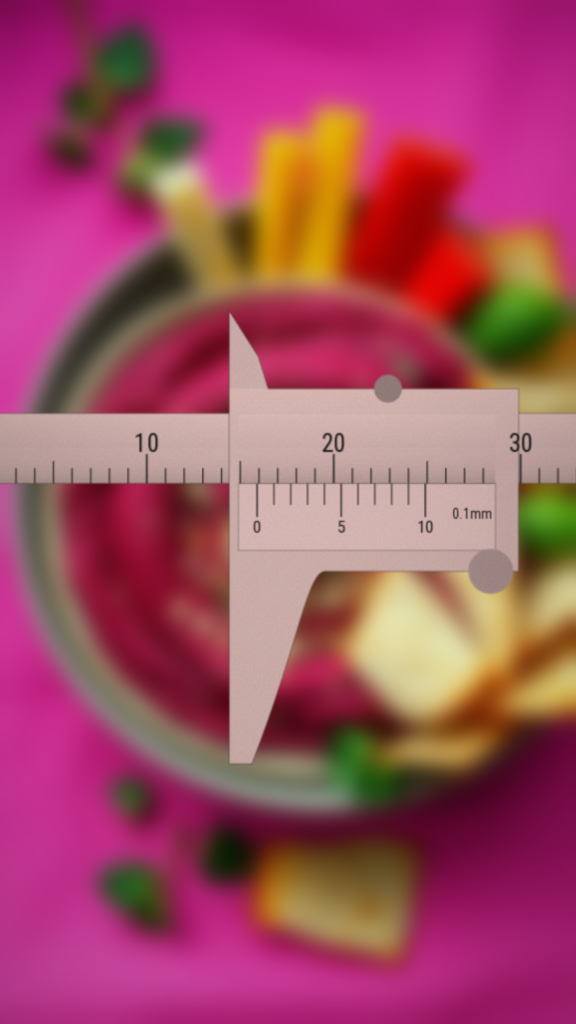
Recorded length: 15.9
